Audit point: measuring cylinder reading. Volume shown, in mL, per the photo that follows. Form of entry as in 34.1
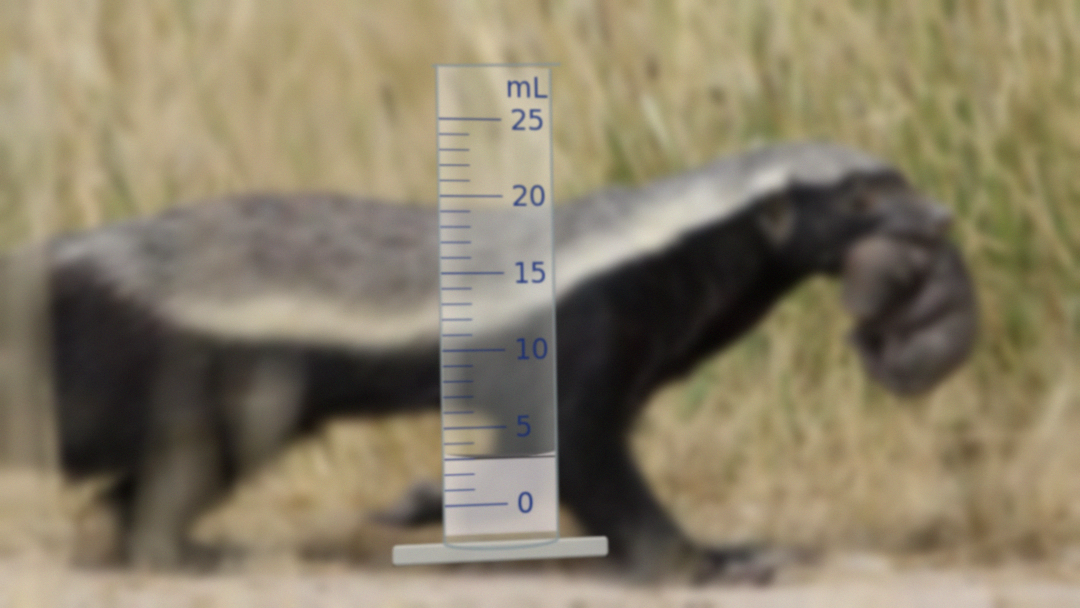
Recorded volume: 3
